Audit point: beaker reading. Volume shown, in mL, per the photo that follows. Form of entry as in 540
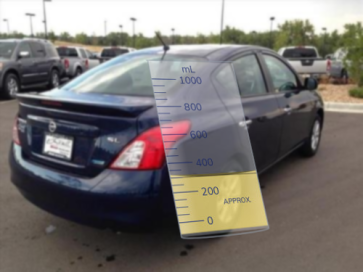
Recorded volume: 300
